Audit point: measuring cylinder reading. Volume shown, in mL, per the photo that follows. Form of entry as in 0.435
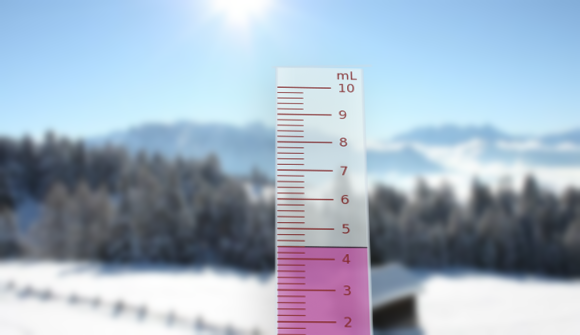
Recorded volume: 4.4
